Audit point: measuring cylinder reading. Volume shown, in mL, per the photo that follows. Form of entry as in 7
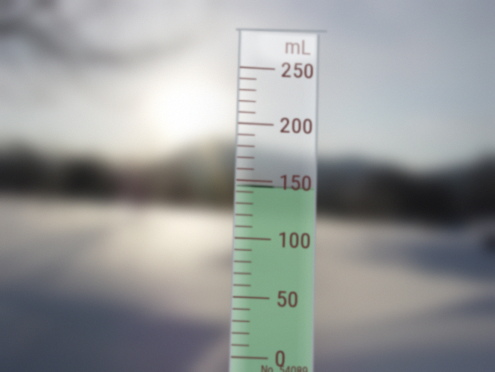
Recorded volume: 145
